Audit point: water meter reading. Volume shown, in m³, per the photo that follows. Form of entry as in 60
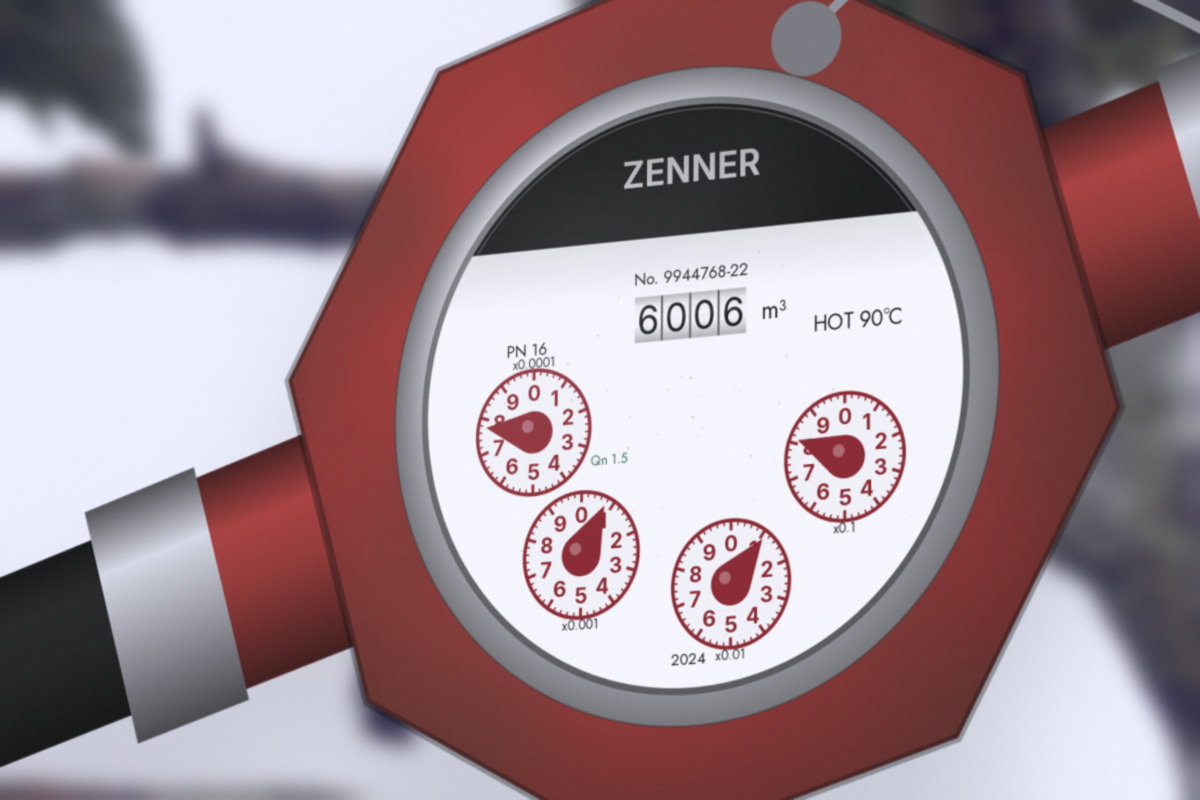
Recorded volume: 6006.8107
